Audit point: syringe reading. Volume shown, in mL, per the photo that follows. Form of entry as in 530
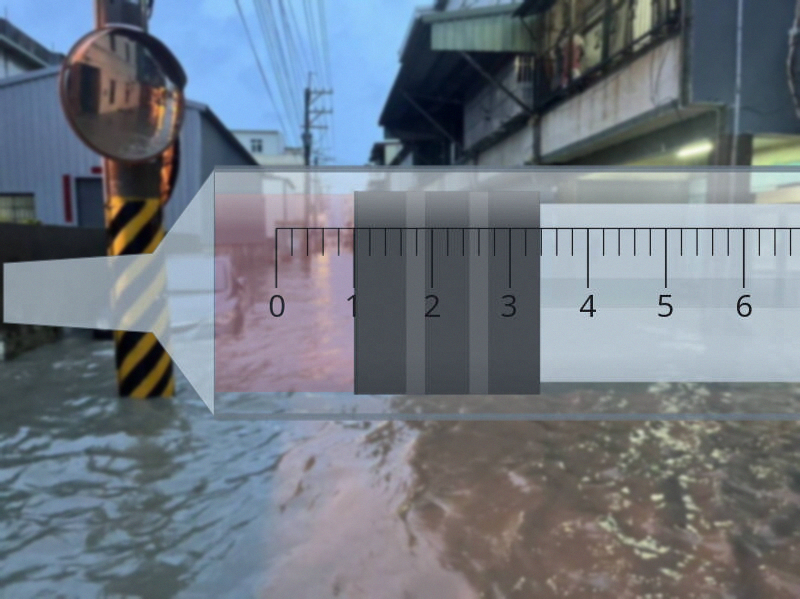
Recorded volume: 1
